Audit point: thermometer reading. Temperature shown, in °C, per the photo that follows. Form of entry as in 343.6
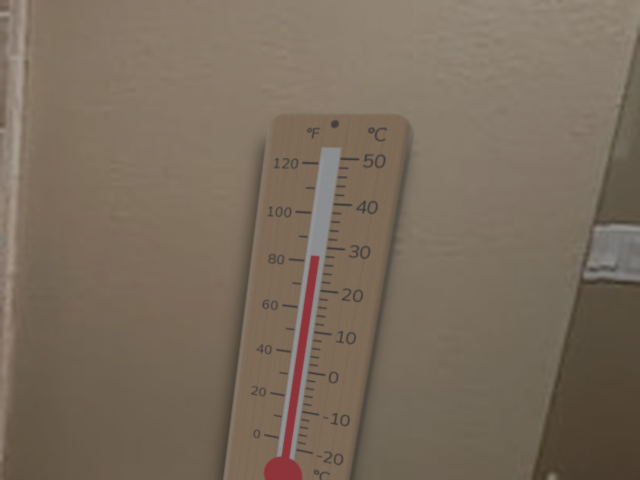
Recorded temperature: 28
